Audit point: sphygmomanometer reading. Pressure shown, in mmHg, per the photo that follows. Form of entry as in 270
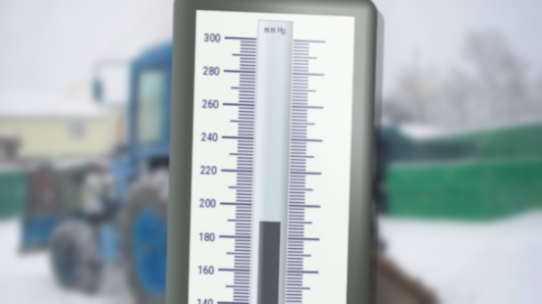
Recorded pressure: 190
